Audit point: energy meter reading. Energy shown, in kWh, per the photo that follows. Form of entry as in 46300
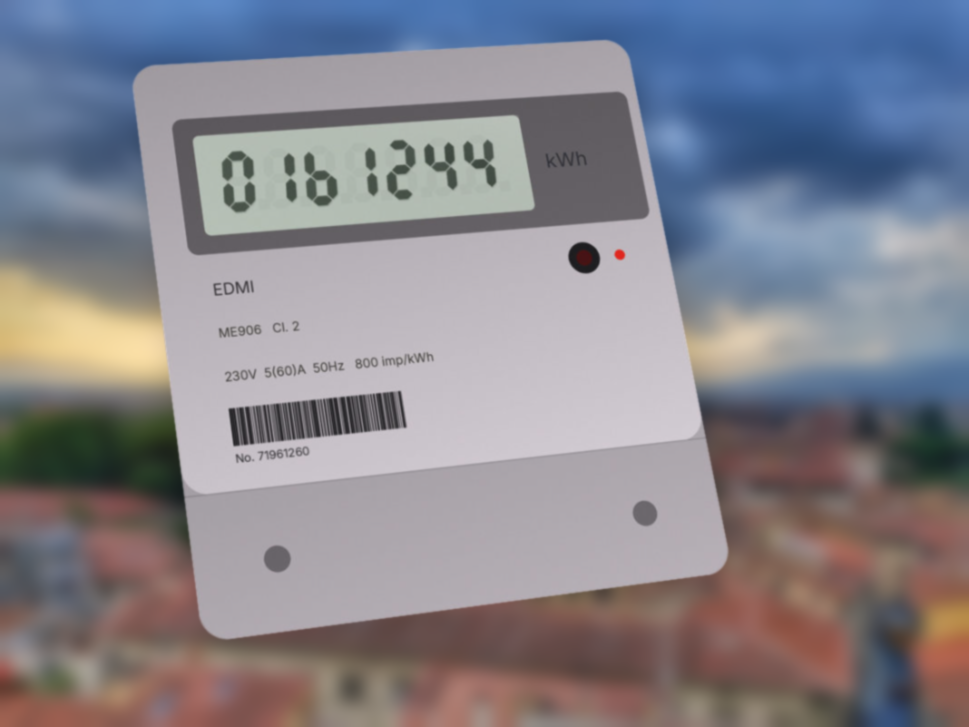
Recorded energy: 161244
